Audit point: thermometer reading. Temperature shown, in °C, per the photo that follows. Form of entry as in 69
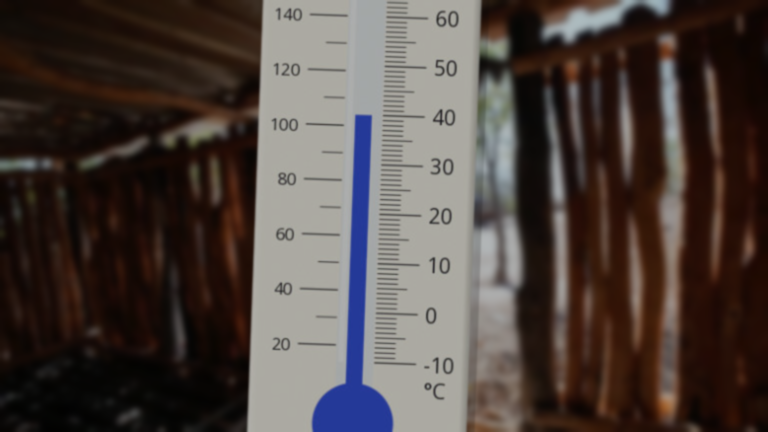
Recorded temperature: 40
